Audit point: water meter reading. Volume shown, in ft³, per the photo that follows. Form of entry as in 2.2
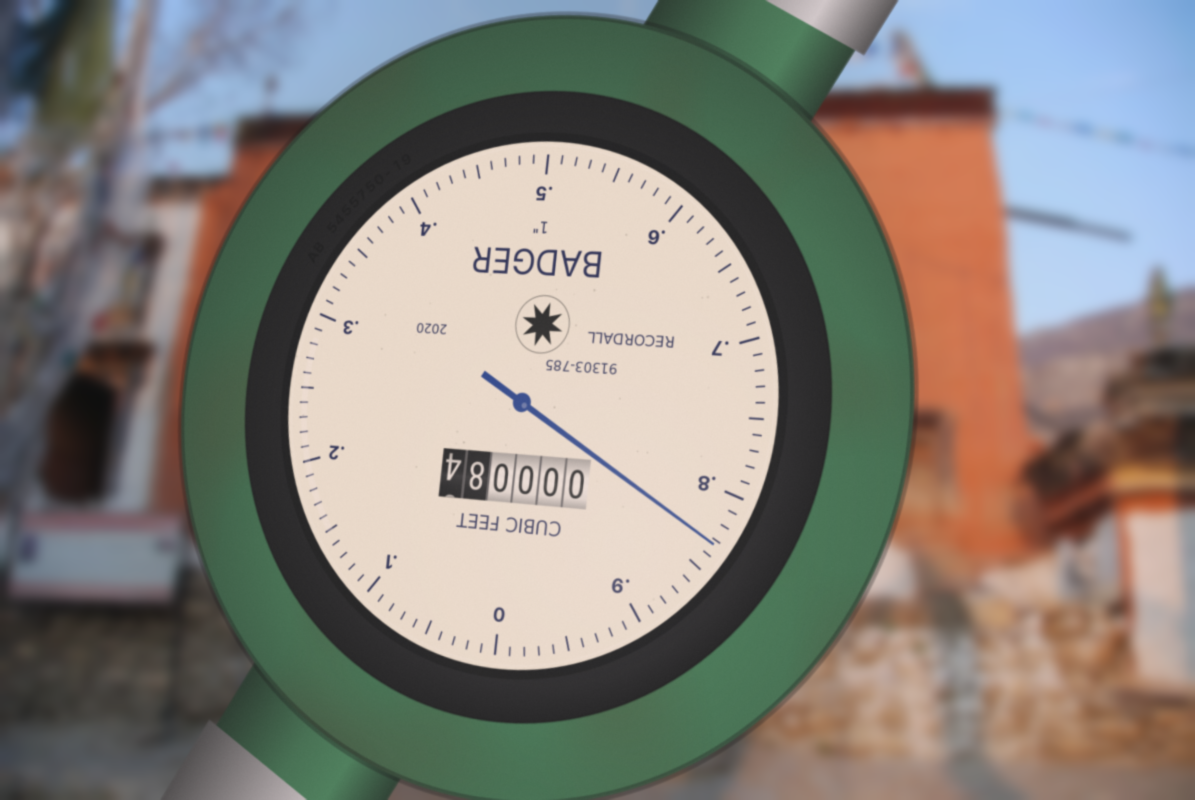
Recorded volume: 83.83
